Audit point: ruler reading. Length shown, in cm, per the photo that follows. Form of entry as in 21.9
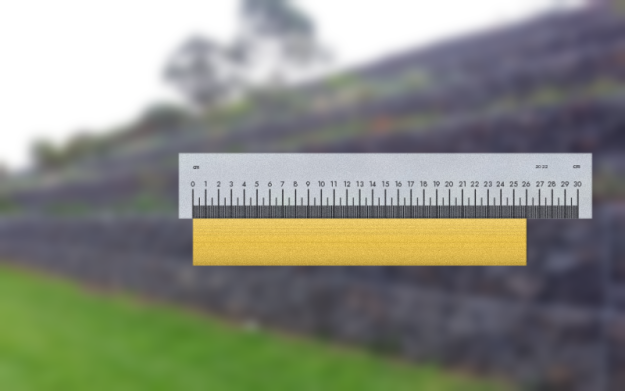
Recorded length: 26
